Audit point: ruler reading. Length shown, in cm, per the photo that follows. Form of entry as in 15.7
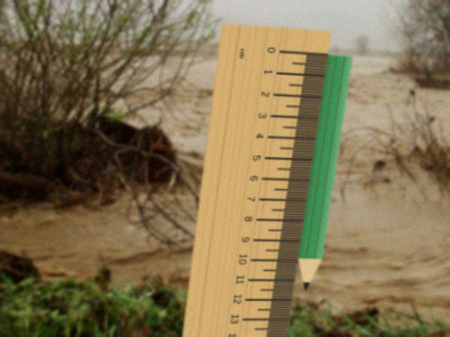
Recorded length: 11.5
